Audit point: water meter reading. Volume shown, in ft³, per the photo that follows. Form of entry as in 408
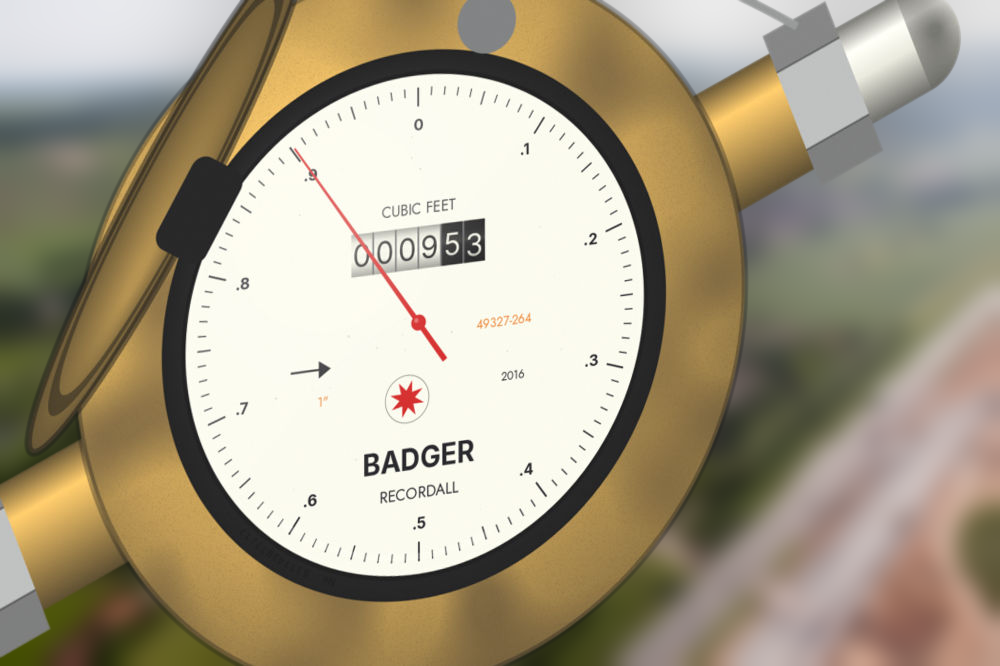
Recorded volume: 952.90
